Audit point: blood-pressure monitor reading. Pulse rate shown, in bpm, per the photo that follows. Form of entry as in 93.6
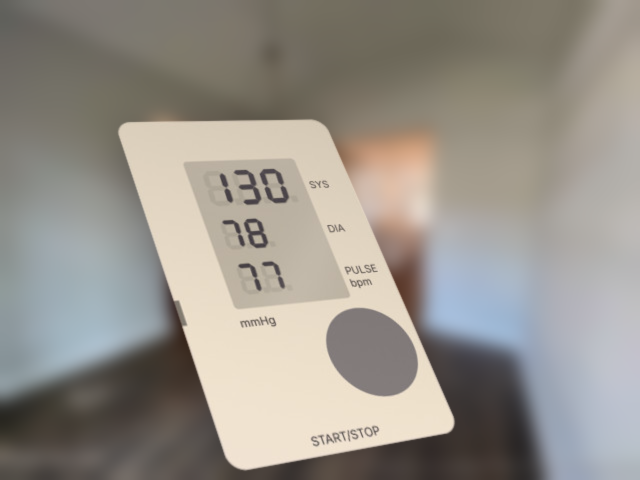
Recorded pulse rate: 77
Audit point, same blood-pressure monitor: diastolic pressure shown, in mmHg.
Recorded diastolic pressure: 78
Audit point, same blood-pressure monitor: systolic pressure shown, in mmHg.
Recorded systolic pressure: 130
